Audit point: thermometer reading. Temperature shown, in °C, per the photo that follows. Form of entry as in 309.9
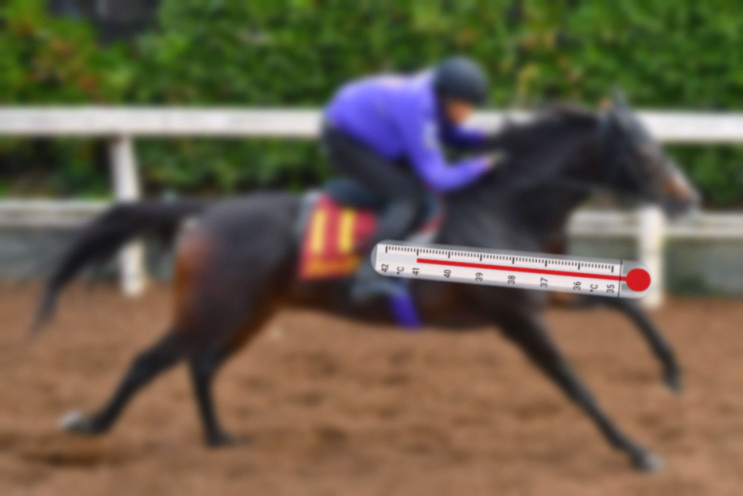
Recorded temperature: 41
